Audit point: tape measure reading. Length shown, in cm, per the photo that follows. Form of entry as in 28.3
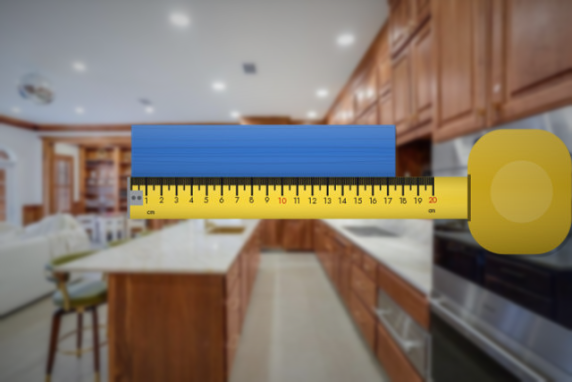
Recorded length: 17.5
